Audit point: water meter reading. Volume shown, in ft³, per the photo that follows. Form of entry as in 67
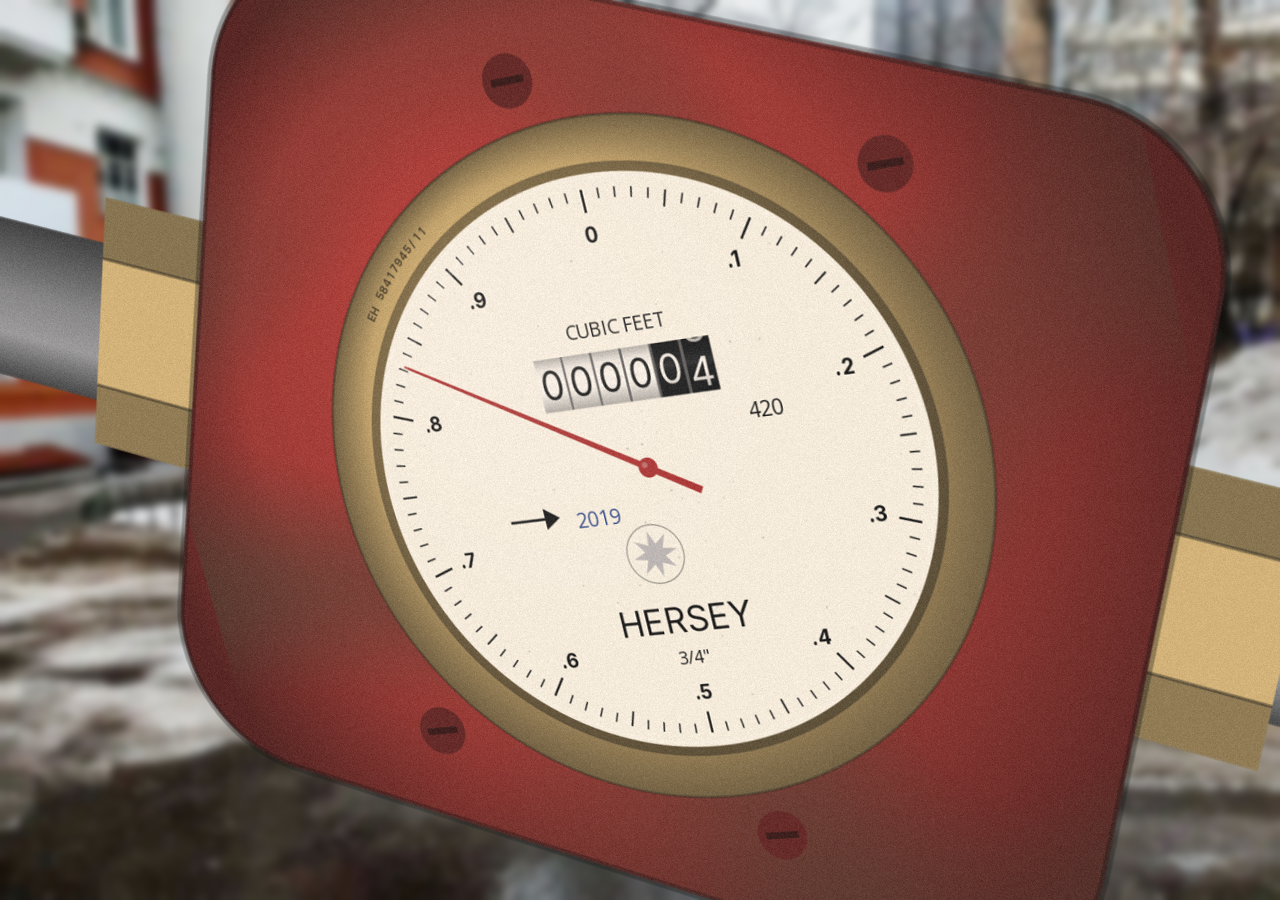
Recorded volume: 3.83
